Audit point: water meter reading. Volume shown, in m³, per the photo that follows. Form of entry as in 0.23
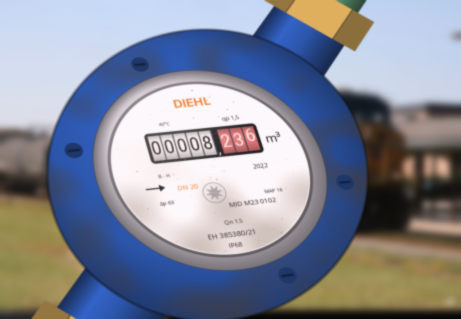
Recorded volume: 8.236
